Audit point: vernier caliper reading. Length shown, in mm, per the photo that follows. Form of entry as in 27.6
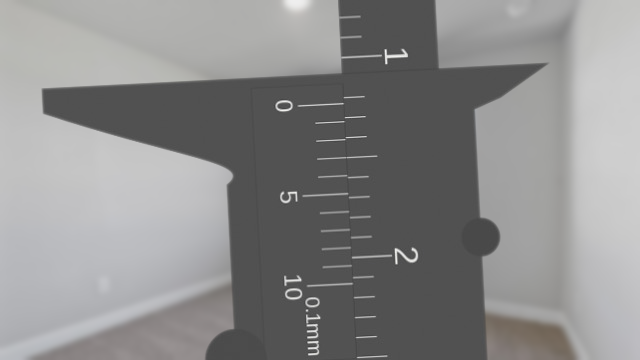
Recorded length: 12.3
